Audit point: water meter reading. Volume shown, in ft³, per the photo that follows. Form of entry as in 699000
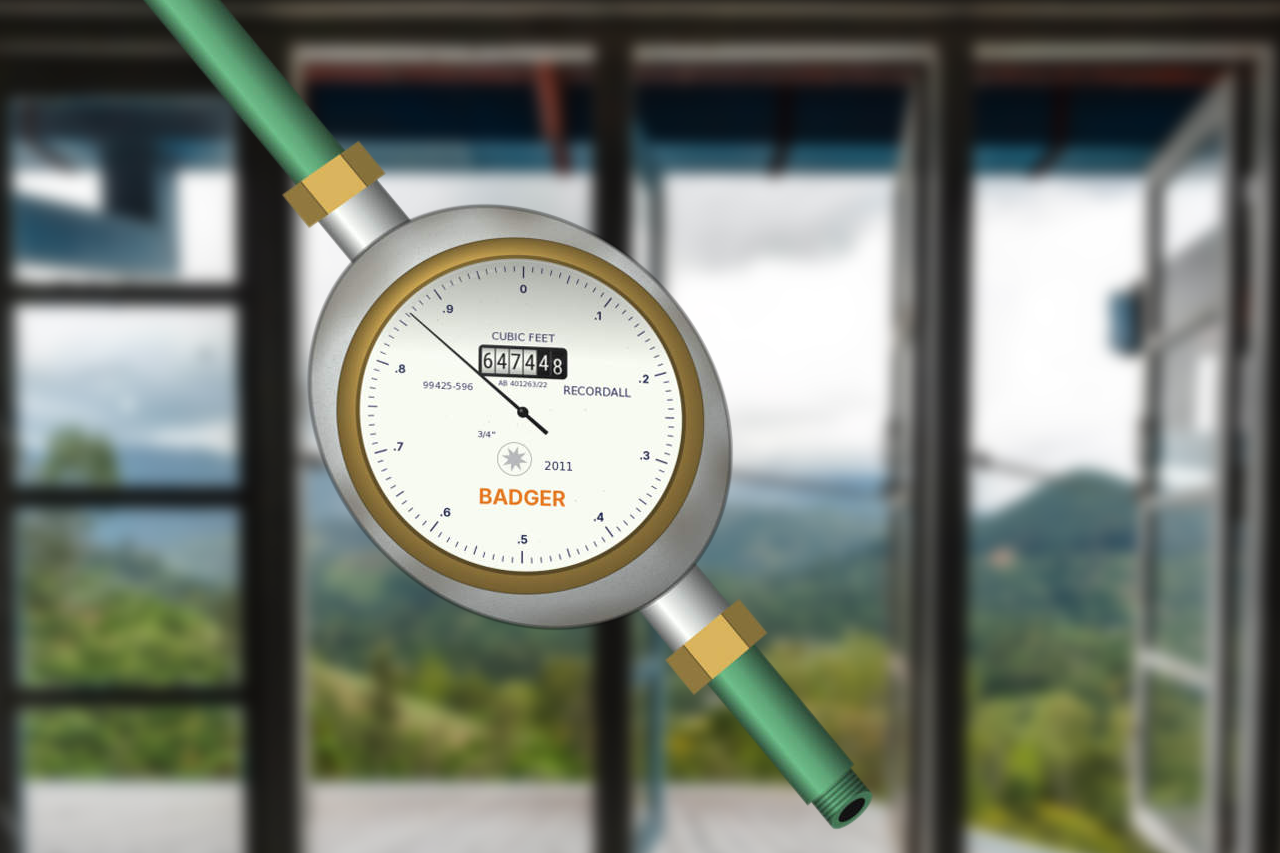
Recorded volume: 647447.86
